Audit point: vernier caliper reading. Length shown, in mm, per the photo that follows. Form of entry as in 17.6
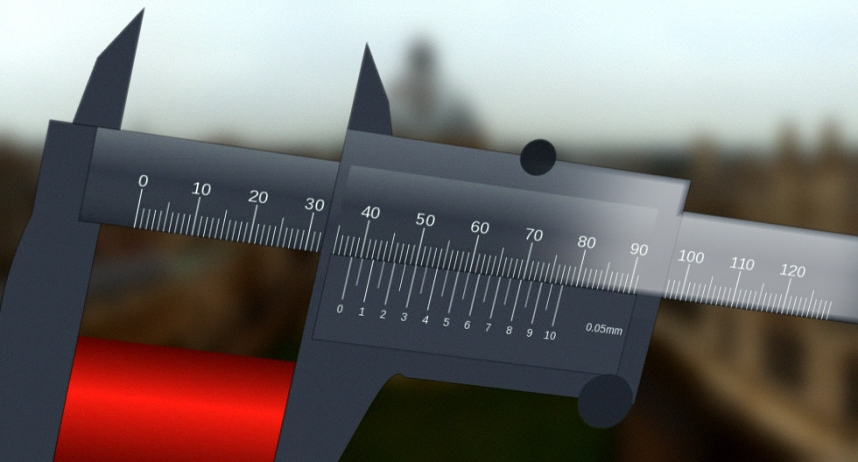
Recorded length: 38.4
